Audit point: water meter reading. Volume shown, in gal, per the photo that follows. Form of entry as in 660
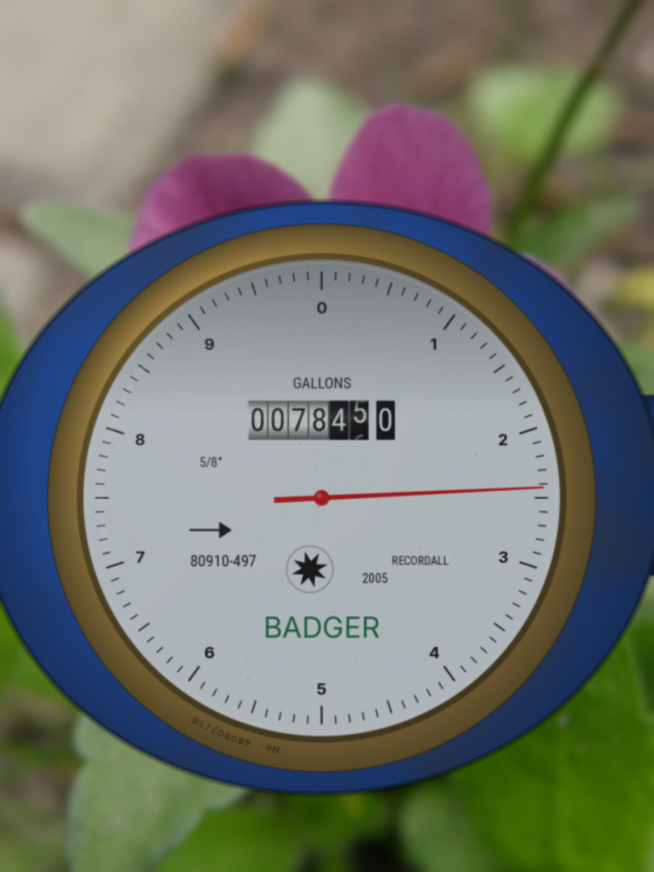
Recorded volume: 78452.4
